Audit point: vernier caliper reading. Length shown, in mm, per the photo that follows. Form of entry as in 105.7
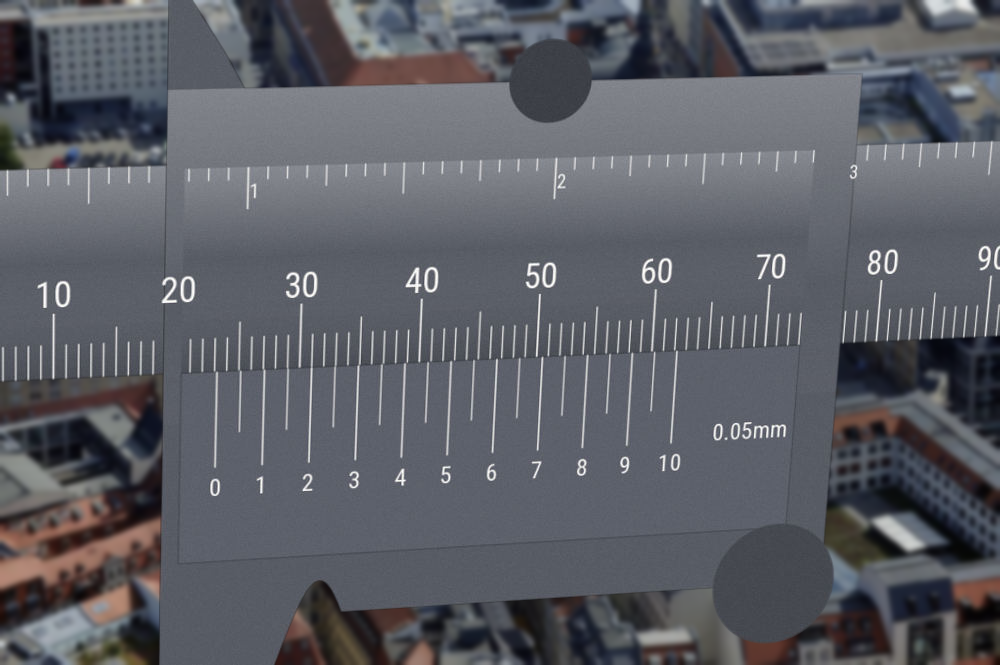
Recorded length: 23.2
